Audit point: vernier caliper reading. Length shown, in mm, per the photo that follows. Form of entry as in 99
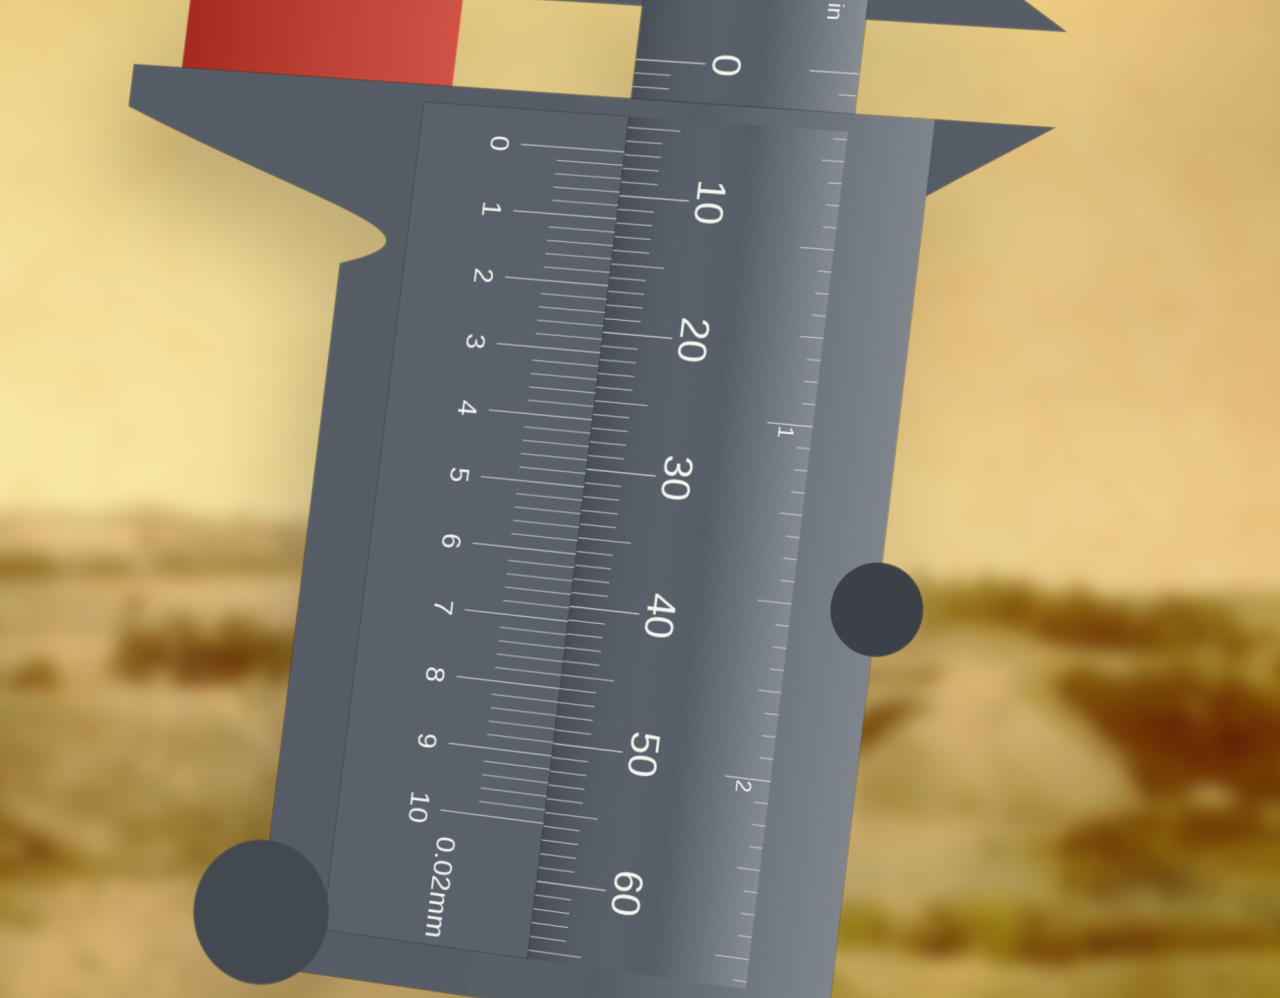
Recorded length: 6.8
